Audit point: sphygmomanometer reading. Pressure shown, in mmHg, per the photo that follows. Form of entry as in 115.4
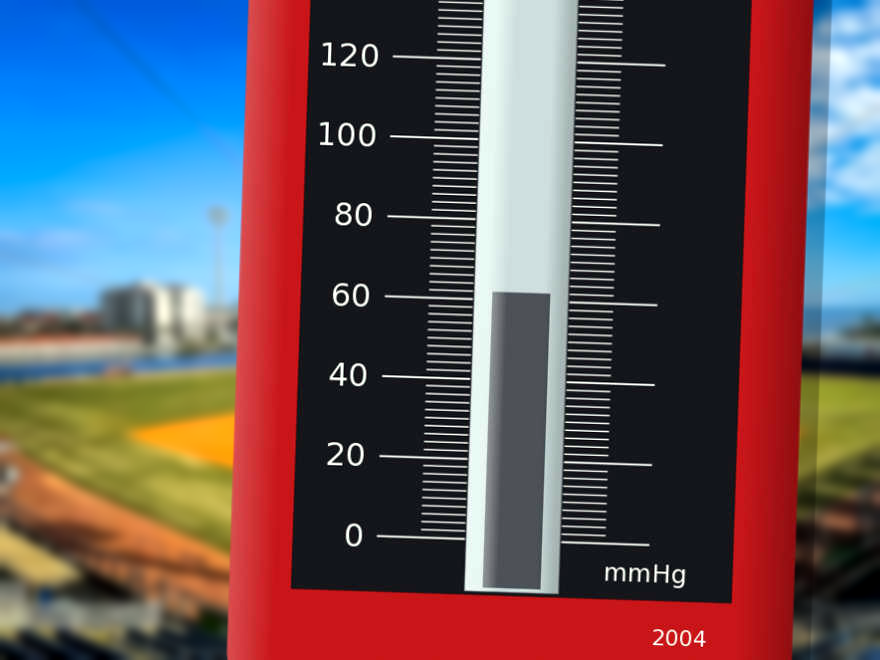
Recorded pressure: 62
